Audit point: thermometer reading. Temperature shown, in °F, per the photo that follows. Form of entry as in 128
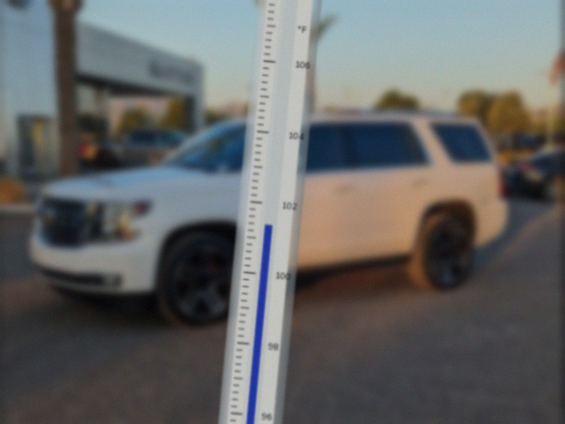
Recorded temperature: 101.4
